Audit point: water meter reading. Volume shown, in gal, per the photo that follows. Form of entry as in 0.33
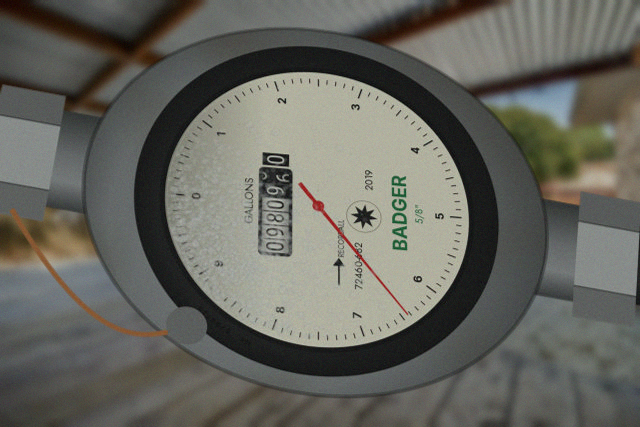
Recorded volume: 980956.4
